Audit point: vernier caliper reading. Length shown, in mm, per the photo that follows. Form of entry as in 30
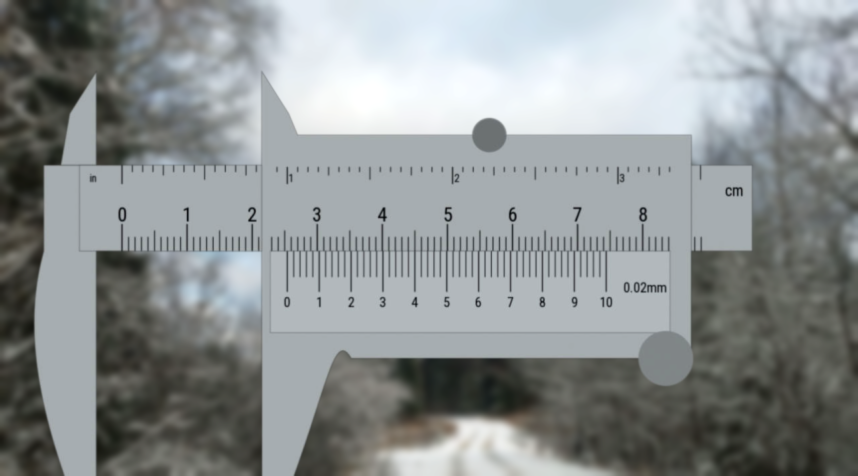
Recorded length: 25.4
